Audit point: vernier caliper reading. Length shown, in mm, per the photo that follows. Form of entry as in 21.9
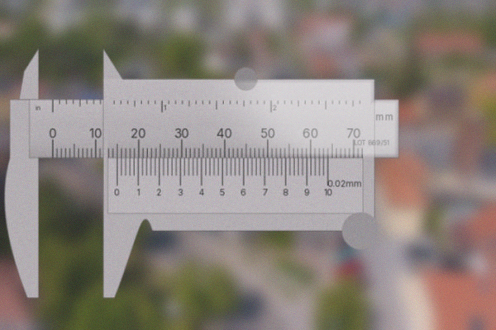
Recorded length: 15.0
